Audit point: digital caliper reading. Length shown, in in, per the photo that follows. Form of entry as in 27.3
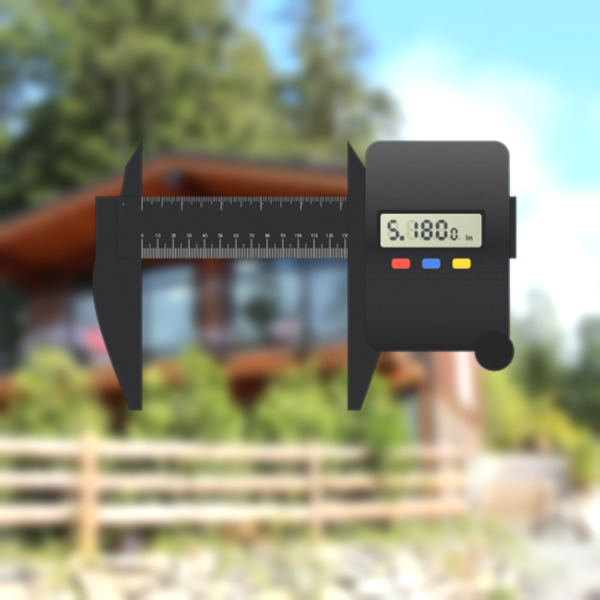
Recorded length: 5.1800
